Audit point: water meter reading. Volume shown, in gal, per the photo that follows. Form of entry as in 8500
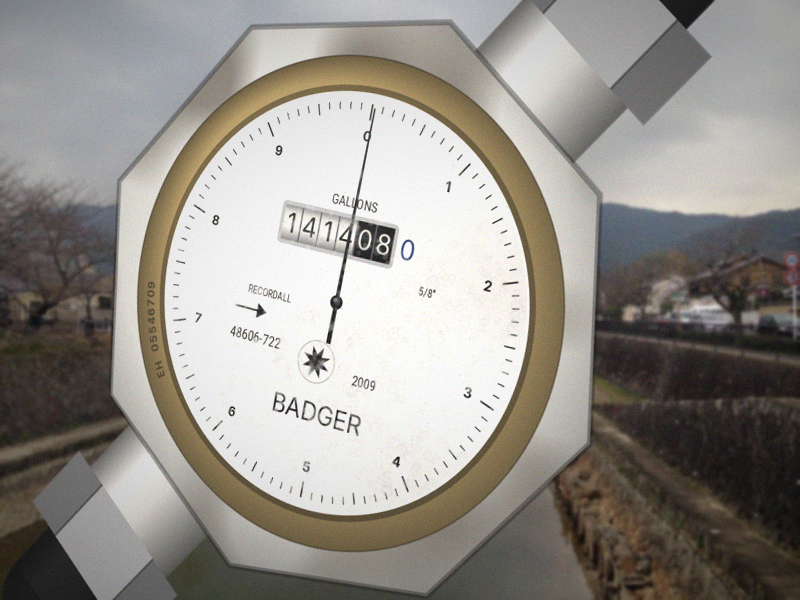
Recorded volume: 1414080.0
